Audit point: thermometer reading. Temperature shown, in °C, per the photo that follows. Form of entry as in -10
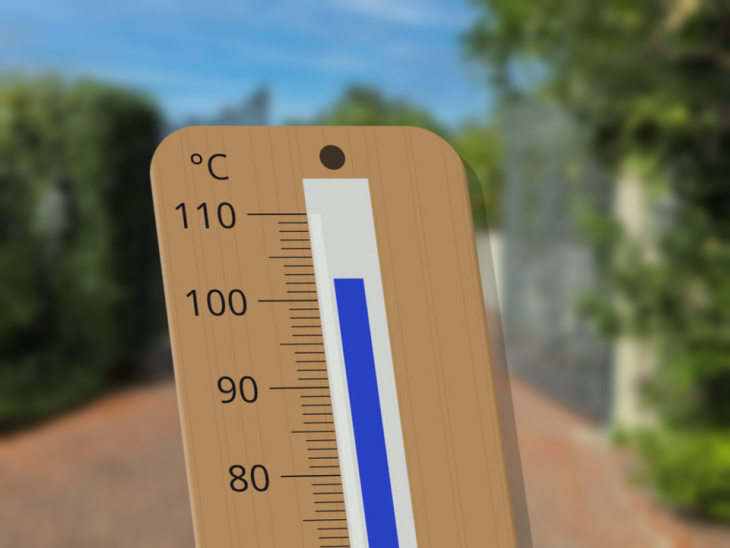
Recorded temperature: 102.5
